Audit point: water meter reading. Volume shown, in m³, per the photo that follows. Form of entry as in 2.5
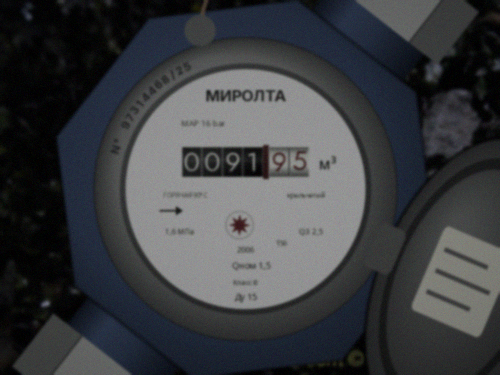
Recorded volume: 91.95
